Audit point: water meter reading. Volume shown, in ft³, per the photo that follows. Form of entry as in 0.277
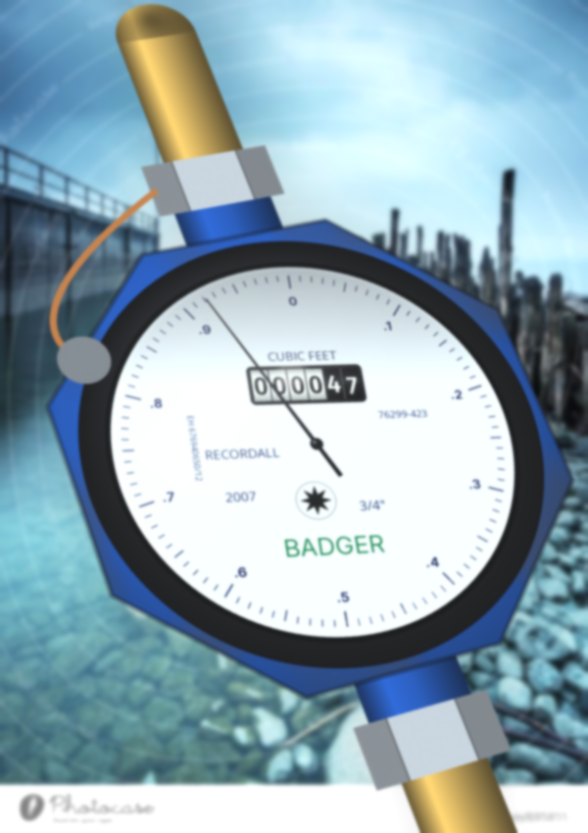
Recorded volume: 46.92
